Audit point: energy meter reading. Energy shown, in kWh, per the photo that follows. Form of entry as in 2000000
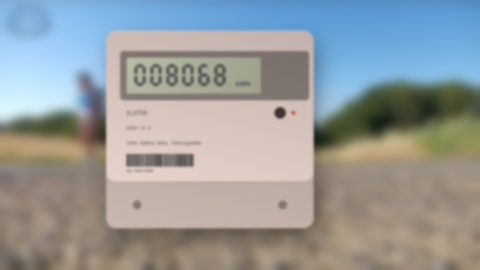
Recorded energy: 8068
